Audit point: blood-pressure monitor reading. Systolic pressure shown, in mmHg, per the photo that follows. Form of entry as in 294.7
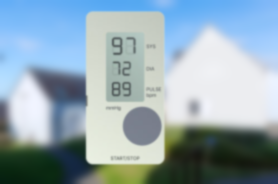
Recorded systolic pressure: 97
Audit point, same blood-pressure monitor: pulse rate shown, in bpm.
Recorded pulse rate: 89
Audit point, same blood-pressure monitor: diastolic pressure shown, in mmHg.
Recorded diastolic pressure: 72
